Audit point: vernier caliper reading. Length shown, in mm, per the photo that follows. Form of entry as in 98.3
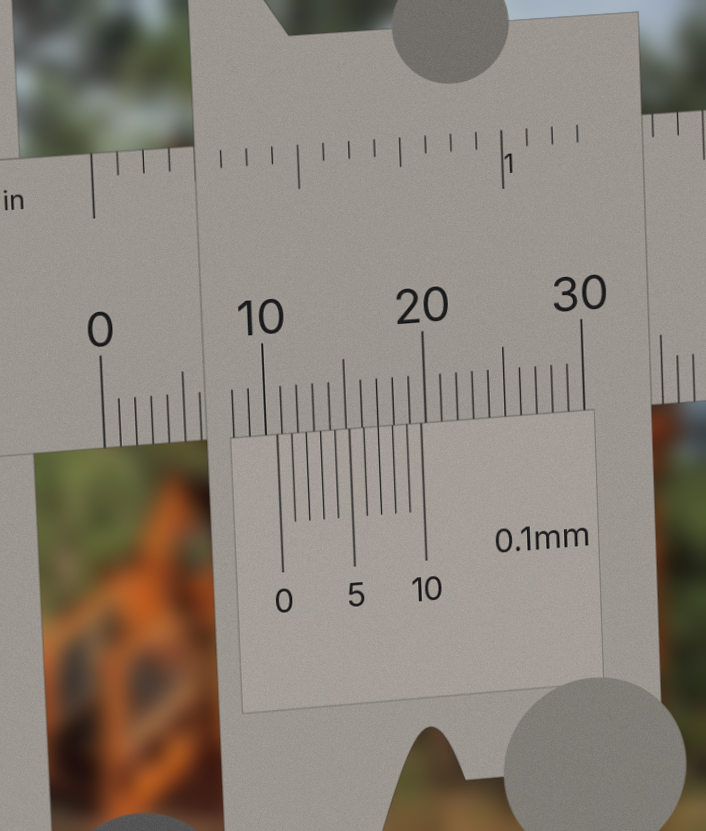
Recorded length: 10.7
